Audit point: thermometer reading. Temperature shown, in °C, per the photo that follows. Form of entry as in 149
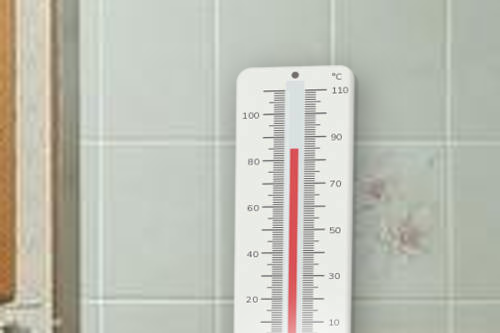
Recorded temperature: 85
